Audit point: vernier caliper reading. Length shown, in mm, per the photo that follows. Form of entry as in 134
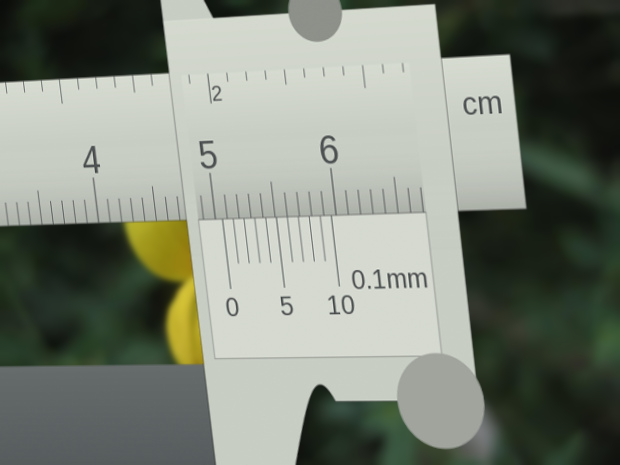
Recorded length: 50.6
